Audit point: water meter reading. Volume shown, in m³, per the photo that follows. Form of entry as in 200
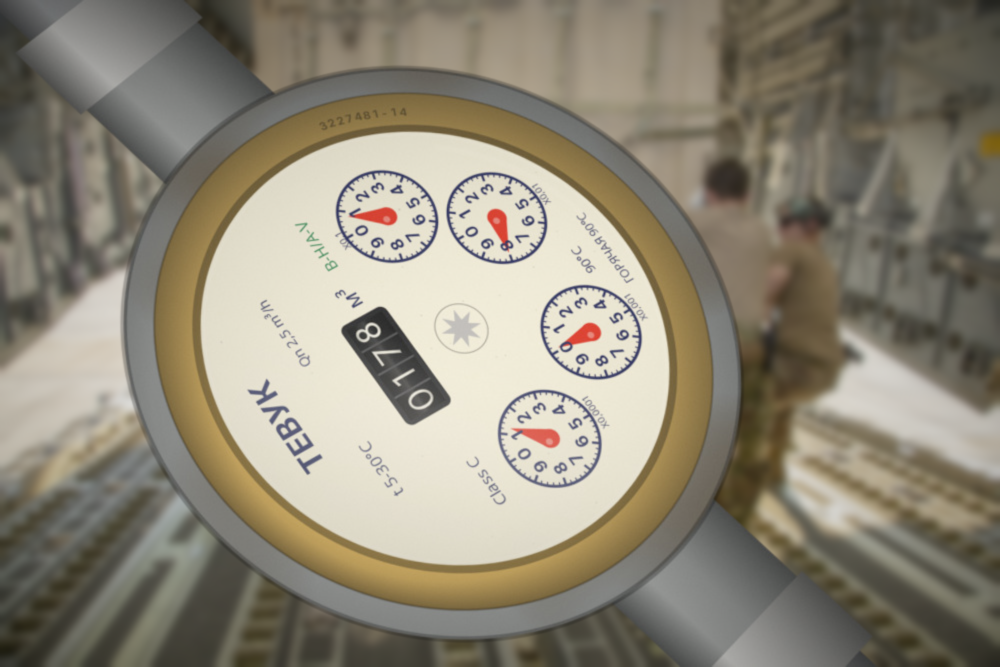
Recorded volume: 178.0801
